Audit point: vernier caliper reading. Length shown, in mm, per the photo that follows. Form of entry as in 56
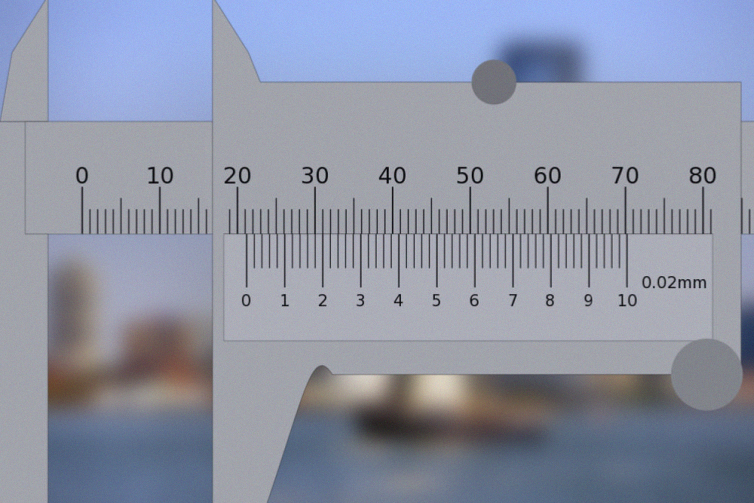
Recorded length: 21.2
